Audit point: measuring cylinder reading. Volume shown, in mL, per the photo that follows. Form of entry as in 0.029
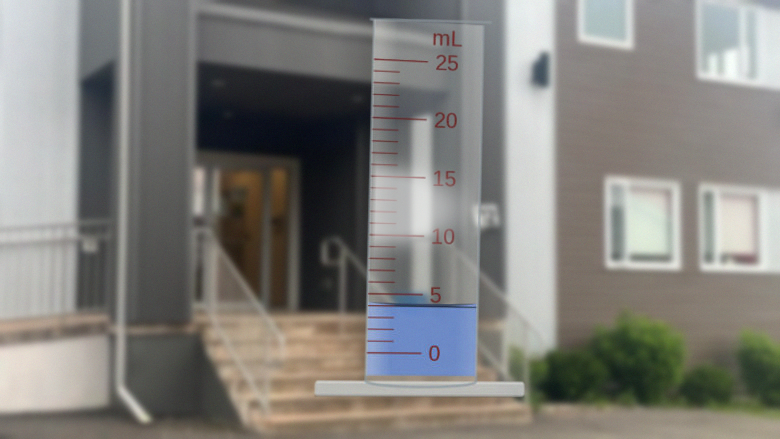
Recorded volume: 4
